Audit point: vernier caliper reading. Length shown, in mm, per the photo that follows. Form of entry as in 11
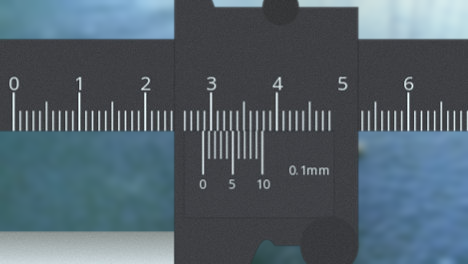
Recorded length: 28.8
